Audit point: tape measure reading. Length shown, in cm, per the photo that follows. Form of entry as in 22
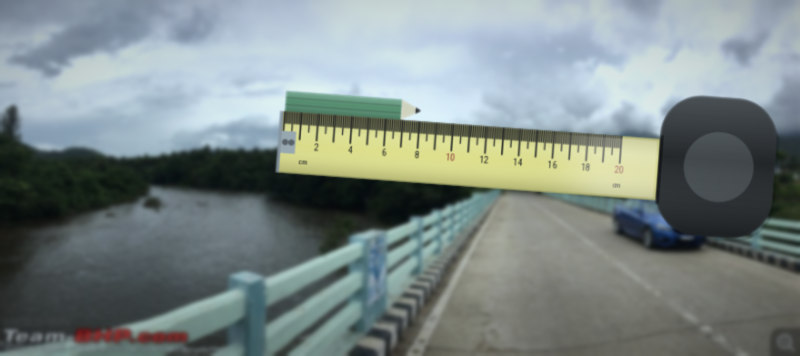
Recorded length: 8
